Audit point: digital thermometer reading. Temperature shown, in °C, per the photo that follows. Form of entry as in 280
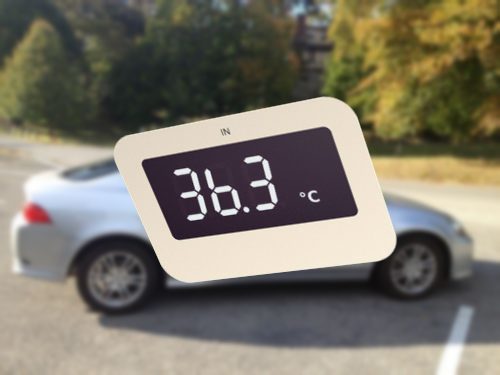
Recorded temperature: 36.3
